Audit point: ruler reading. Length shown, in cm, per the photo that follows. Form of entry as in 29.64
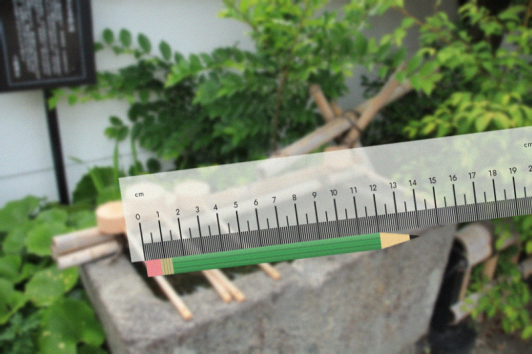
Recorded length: 14
